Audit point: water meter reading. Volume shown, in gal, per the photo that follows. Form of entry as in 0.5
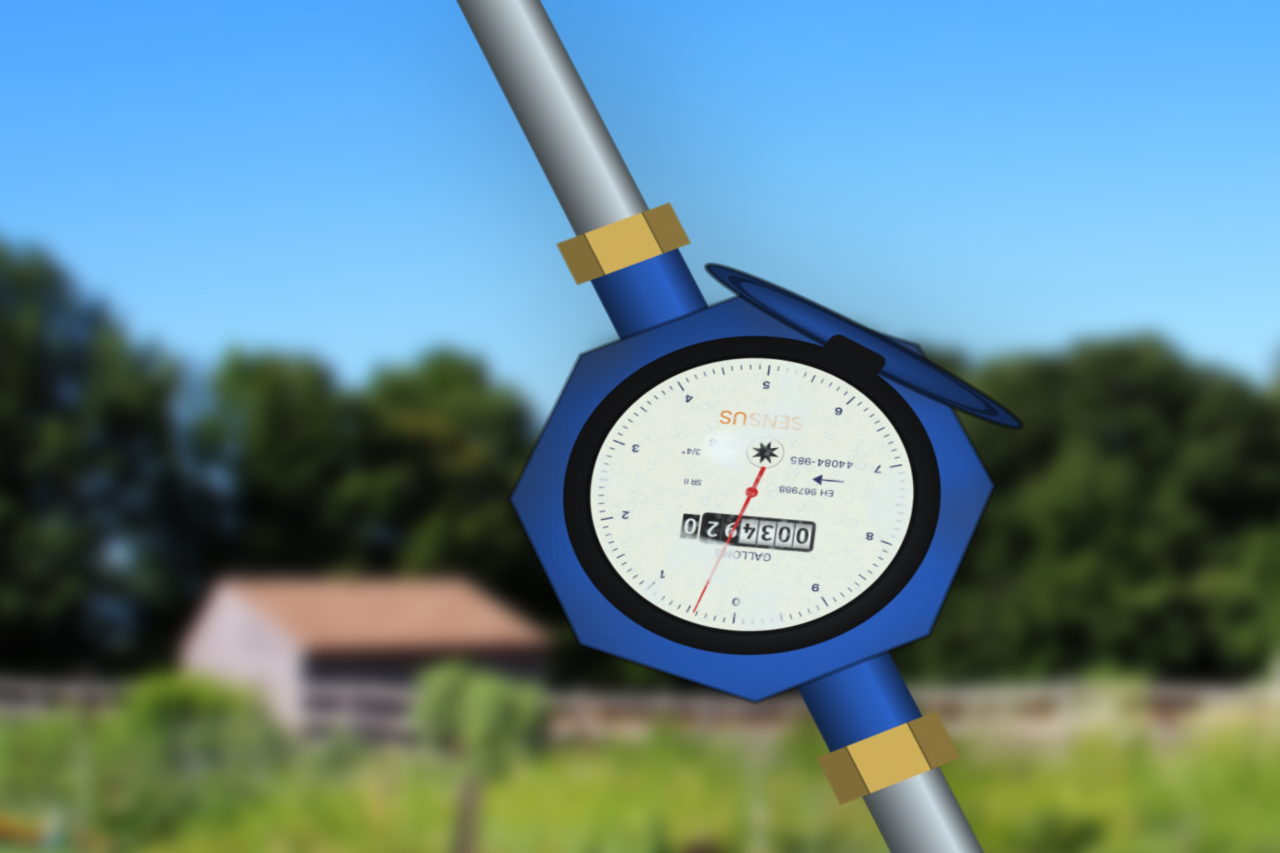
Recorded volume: 34920.4
